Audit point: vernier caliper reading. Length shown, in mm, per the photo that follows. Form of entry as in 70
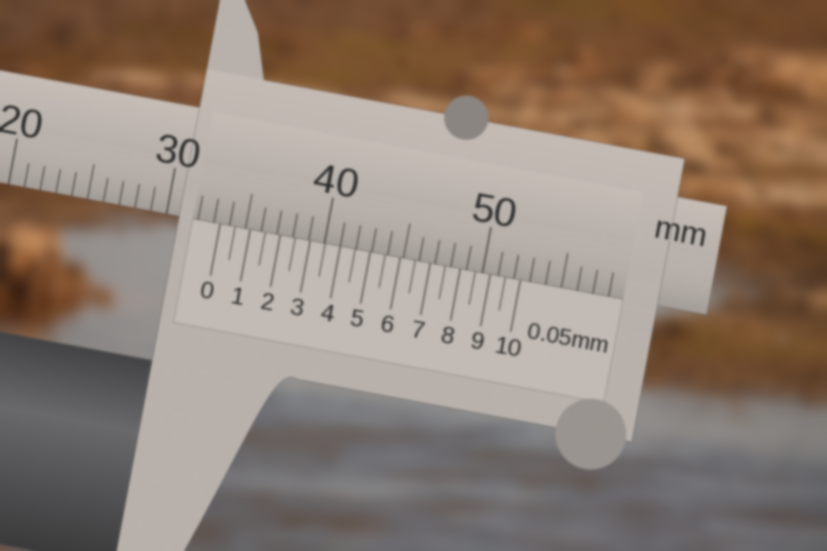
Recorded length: 33.4
